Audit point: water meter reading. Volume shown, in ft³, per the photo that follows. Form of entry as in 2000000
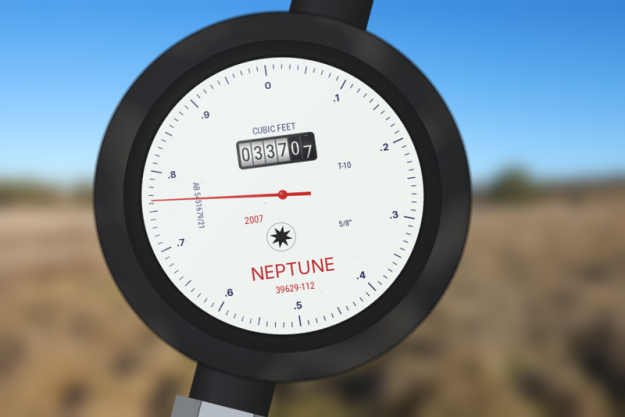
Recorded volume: 33706.76
